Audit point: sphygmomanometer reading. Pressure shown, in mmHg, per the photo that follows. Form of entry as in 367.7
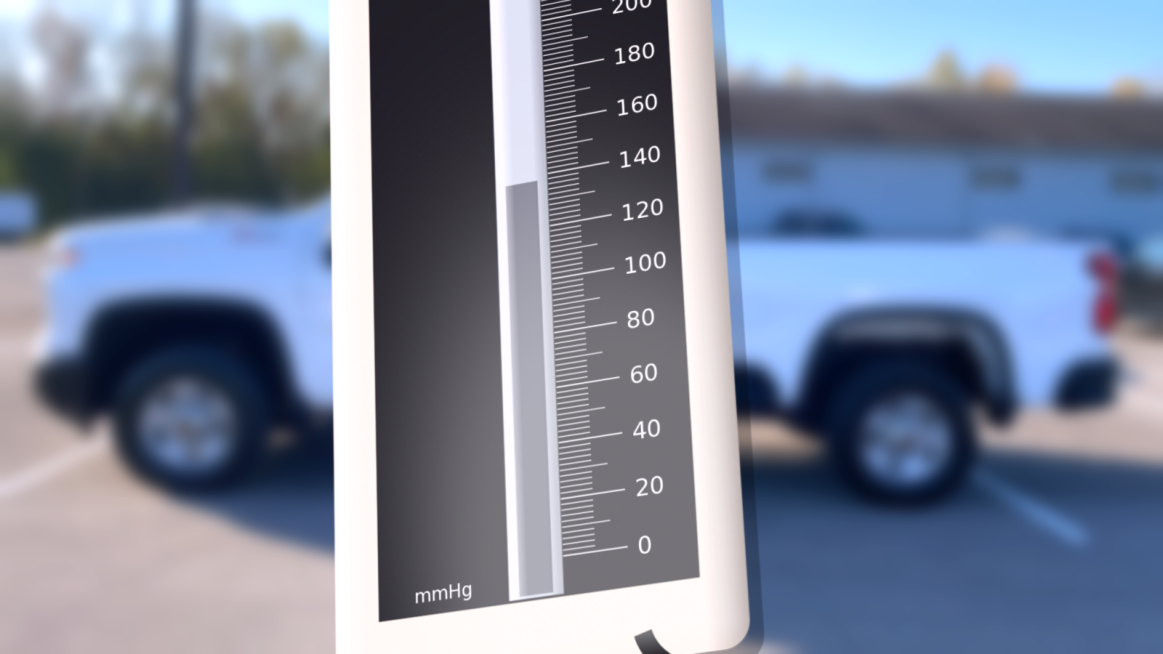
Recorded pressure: 138
